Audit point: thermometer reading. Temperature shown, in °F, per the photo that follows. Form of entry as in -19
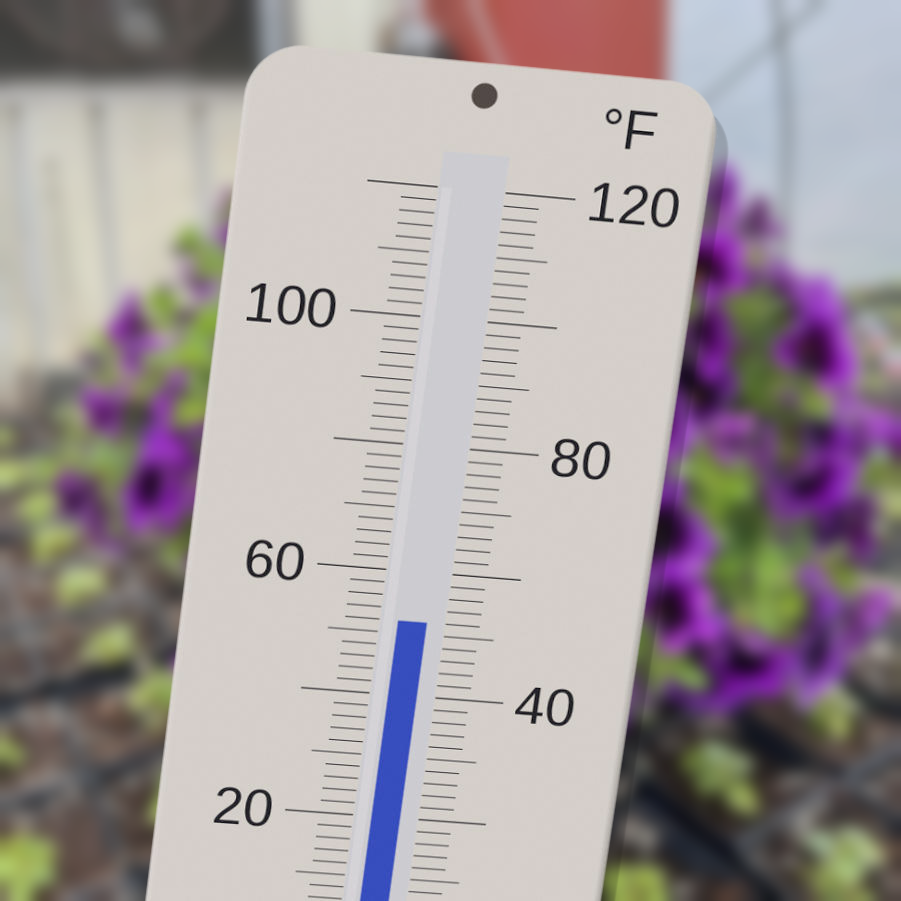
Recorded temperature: 52
